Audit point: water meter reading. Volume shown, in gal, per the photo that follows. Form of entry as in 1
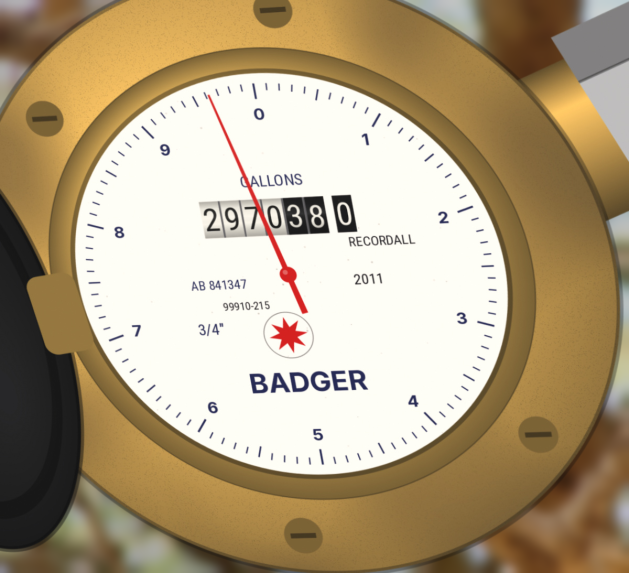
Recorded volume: 2970379.6
